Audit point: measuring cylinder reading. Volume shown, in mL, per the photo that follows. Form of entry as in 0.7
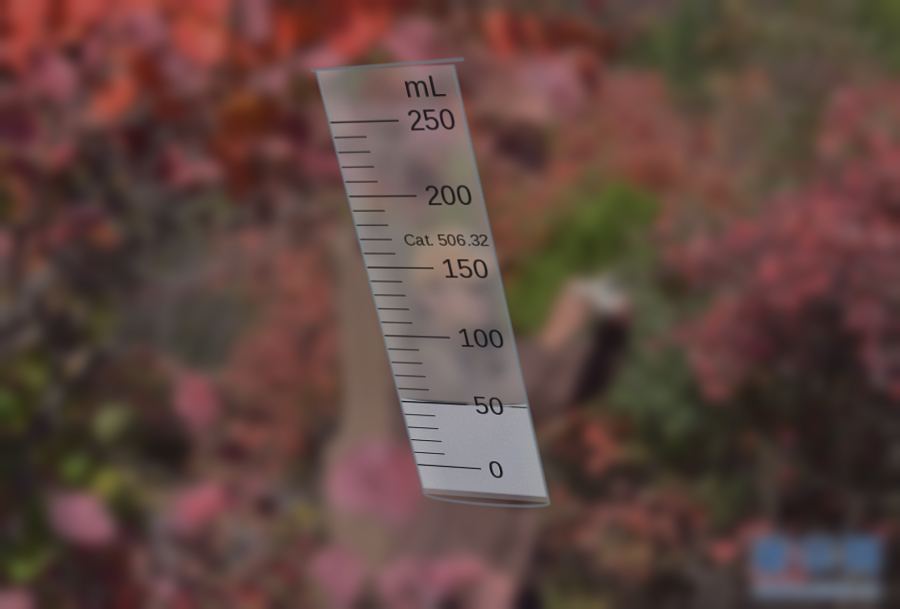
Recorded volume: 50
